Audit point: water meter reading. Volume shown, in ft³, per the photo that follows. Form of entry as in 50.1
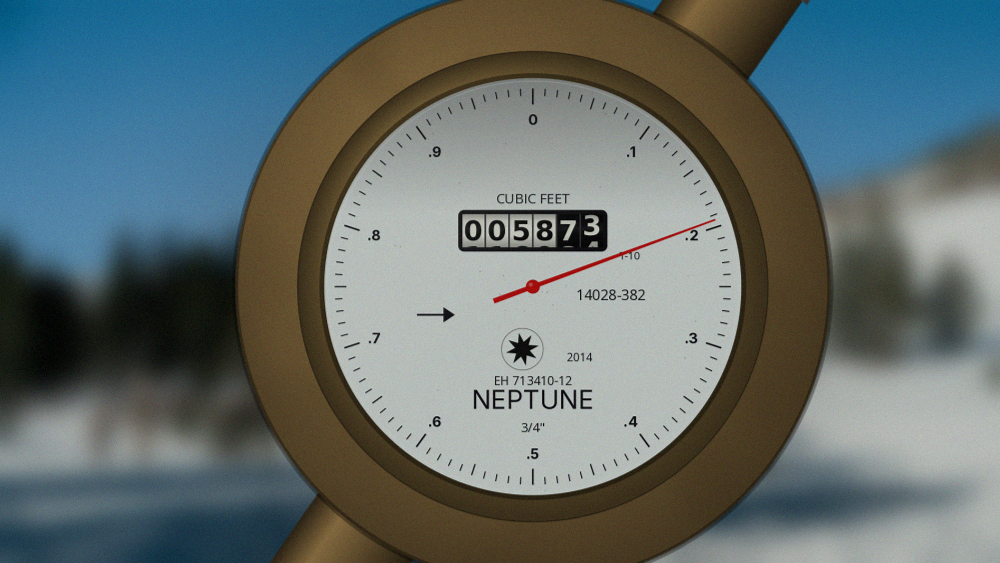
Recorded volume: 5873.19
